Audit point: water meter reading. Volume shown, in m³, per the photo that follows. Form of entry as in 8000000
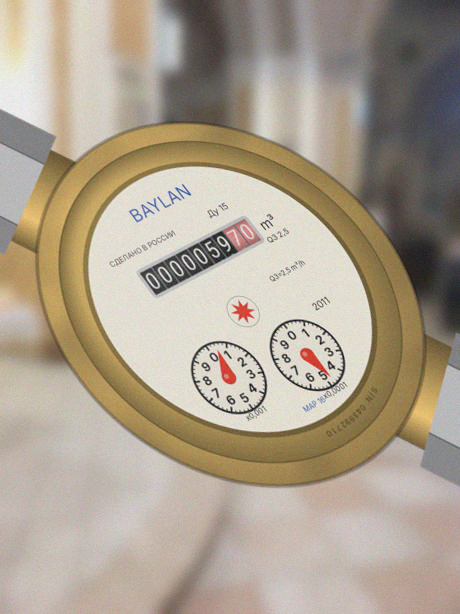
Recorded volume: 59.7004
